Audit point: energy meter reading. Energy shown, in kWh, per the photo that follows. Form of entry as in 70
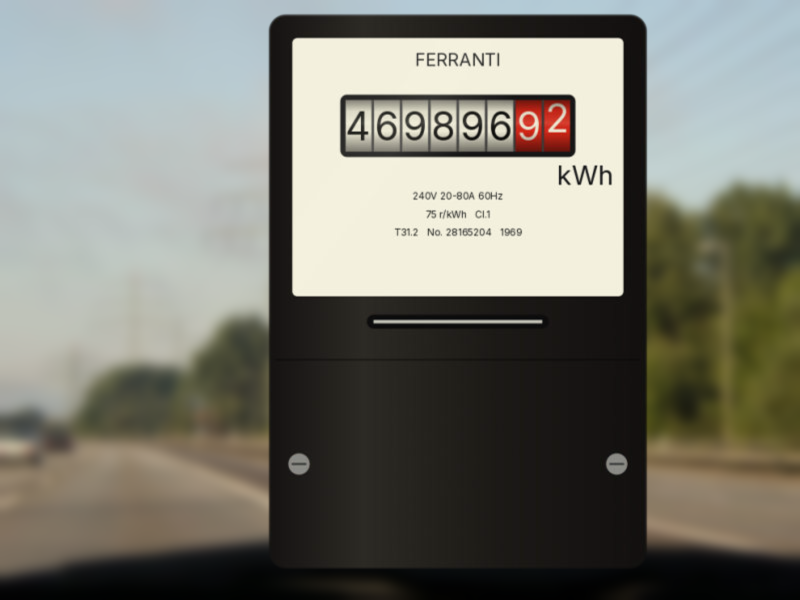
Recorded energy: 469896.92
